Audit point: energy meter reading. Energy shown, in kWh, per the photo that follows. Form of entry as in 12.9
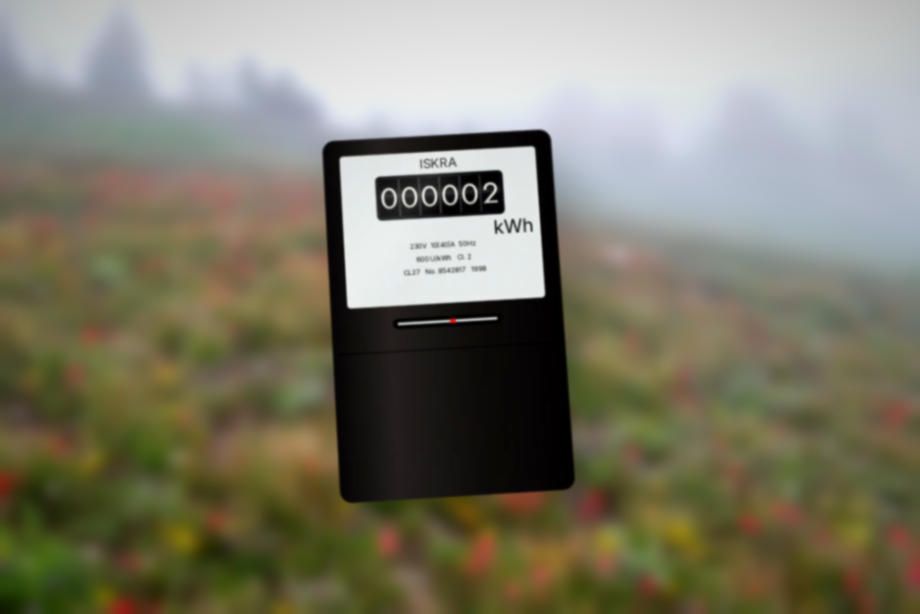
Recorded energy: 2
